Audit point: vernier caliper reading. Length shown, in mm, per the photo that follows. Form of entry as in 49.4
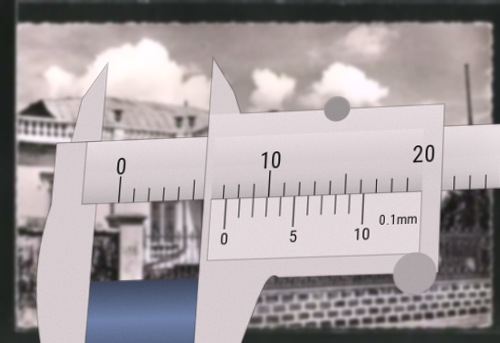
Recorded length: 7.2
